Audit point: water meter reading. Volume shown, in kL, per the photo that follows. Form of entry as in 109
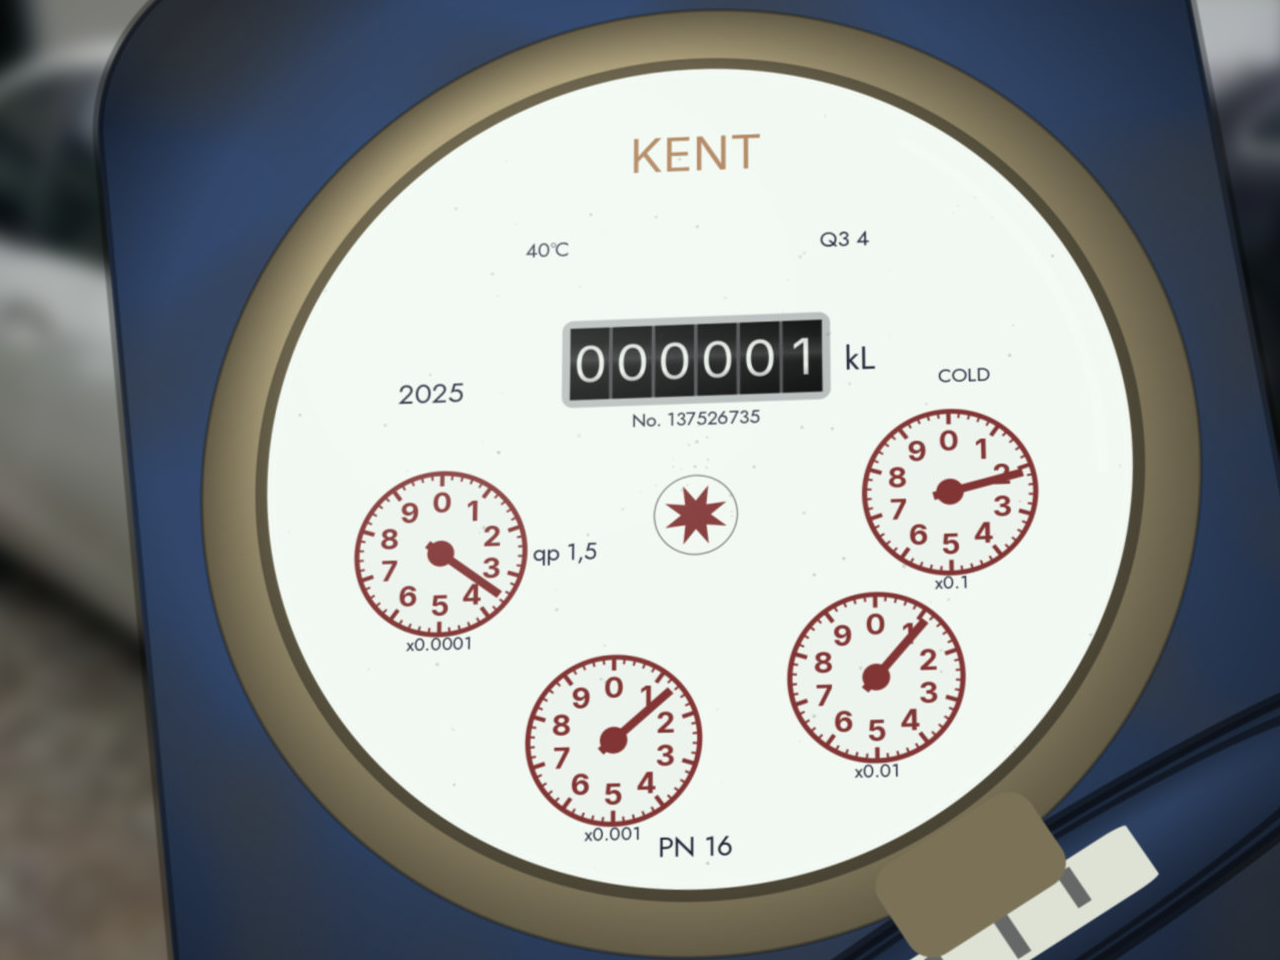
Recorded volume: 1.2113
